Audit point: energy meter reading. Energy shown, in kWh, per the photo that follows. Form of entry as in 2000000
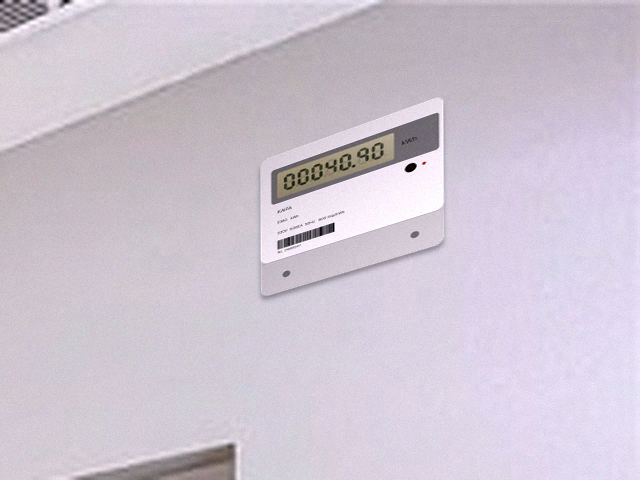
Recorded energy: 40.90
